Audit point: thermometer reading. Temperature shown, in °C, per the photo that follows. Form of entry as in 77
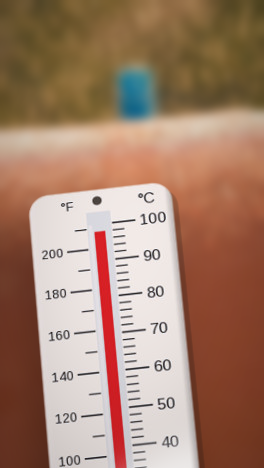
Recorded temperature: 98
